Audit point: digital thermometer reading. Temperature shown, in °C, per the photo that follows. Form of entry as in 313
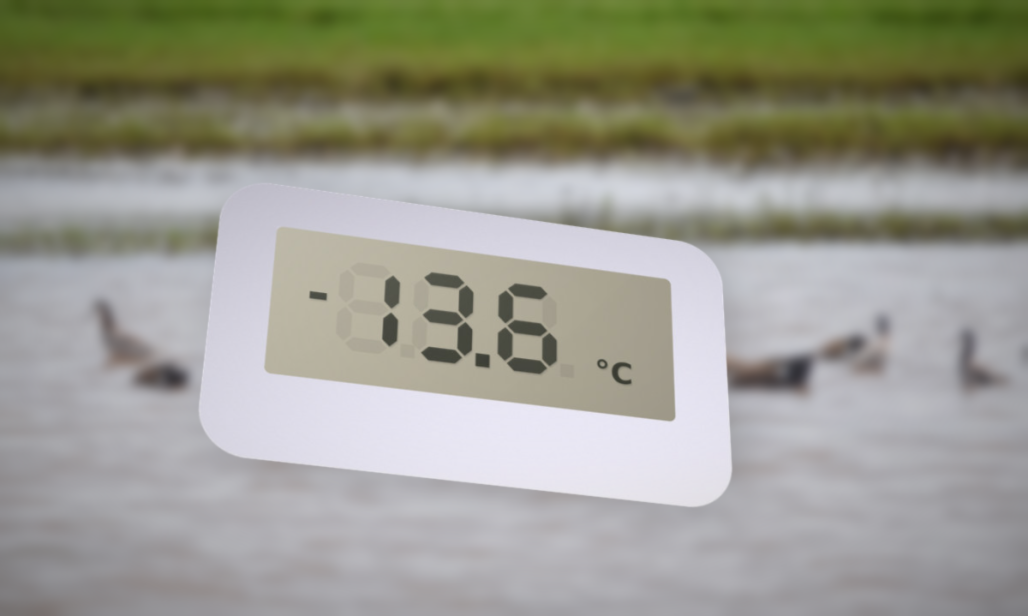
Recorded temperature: -13.6
